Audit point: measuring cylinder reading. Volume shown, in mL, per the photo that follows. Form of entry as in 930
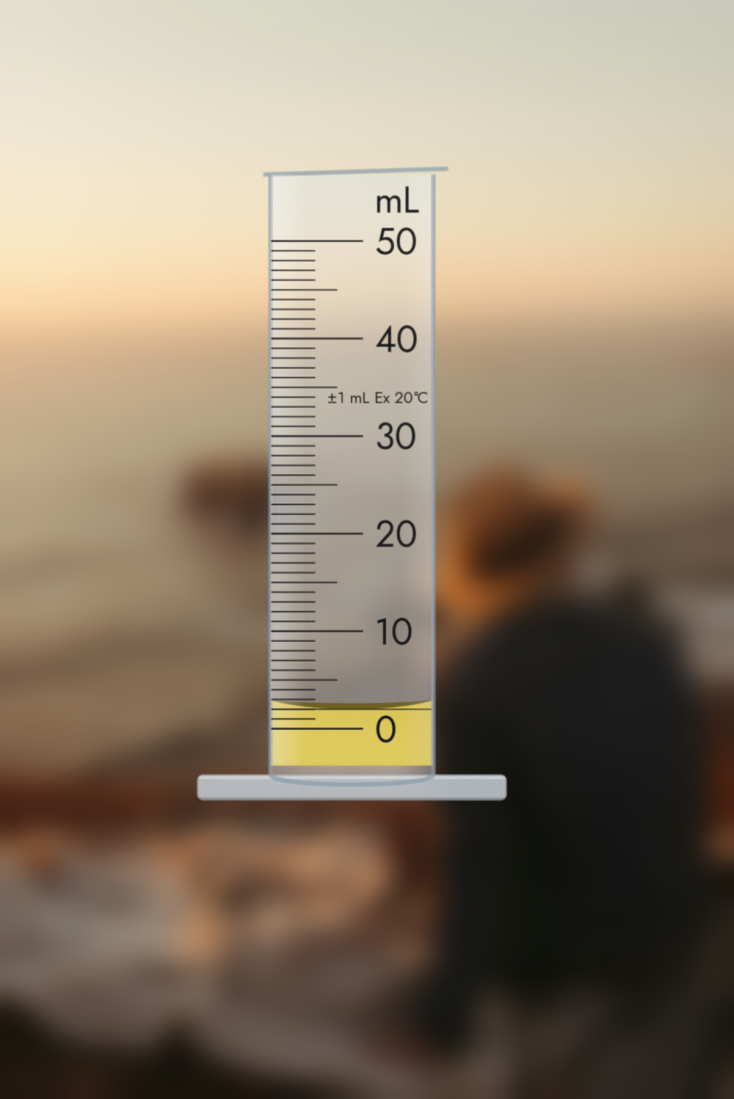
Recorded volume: 2
